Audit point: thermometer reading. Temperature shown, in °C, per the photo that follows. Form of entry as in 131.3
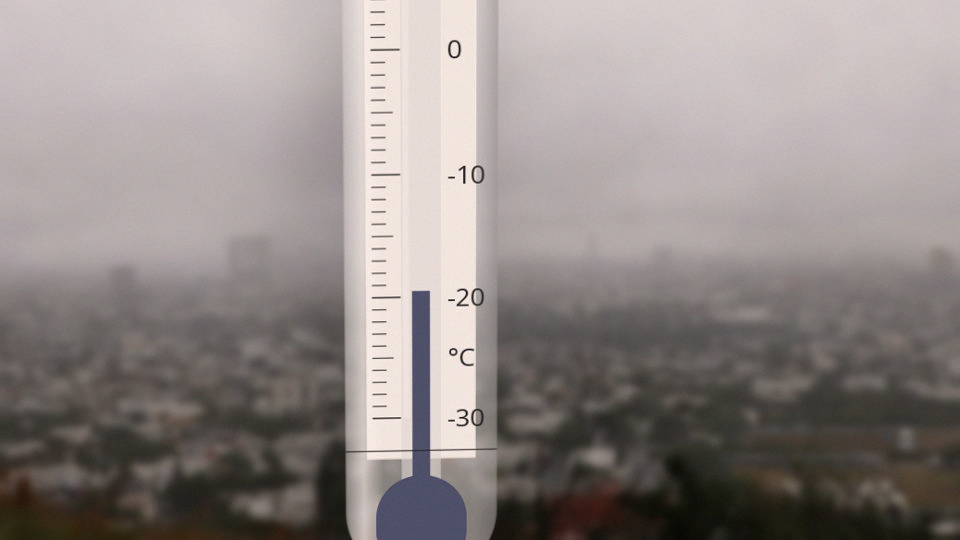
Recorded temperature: -19.5
